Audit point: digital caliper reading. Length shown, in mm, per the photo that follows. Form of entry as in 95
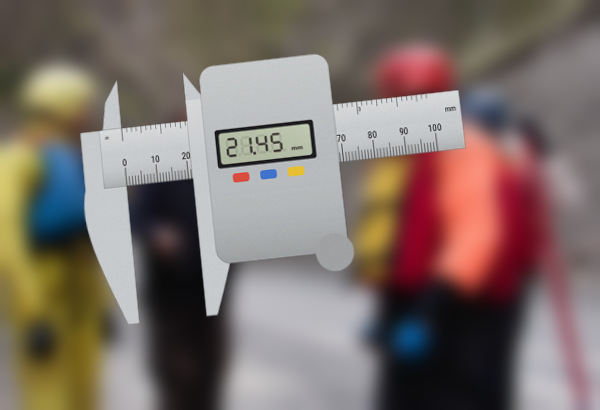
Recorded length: 21.45
